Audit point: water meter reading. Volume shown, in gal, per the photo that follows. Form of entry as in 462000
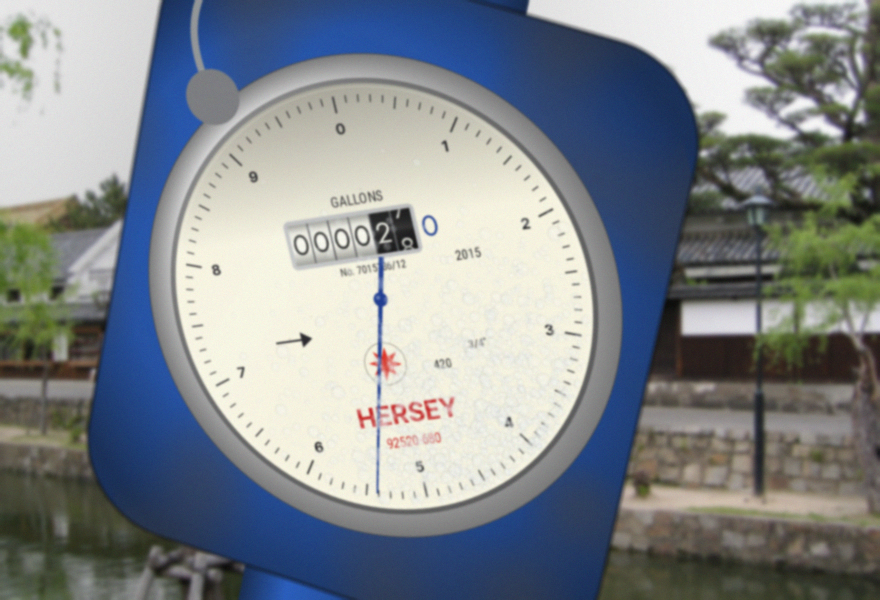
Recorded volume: 275.4
